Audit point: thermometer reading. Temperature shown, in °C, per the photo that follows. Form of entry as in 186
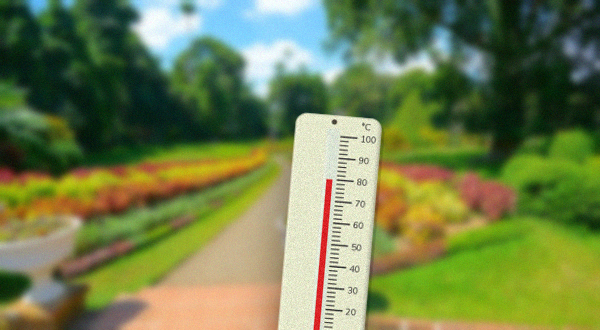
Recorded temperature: 80
